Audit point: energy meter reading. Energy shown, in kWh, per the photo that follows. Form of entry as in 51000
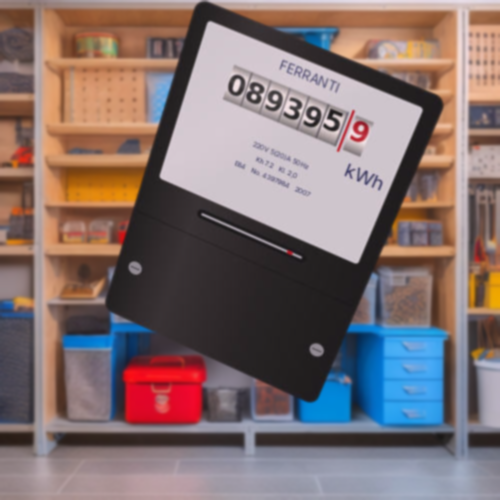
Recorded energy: 89395.9
